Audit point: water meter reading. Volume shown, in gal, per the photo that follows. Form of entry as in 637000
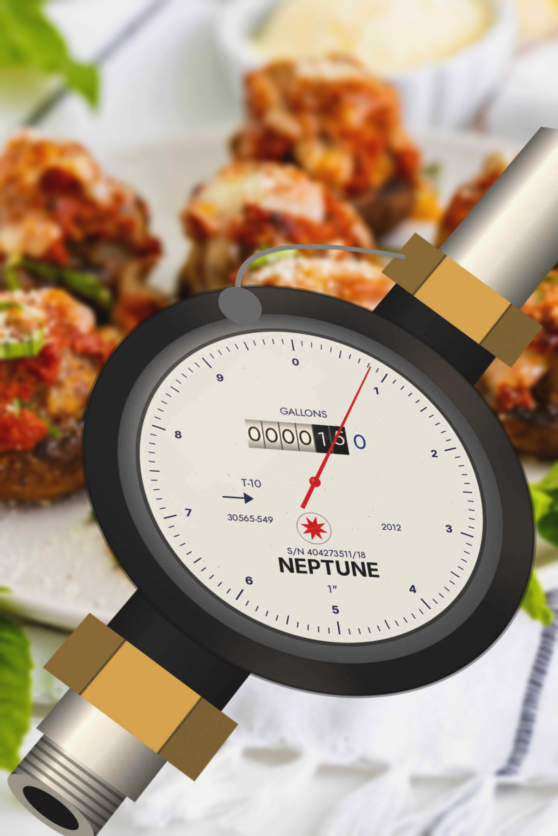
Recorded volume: 150.8
